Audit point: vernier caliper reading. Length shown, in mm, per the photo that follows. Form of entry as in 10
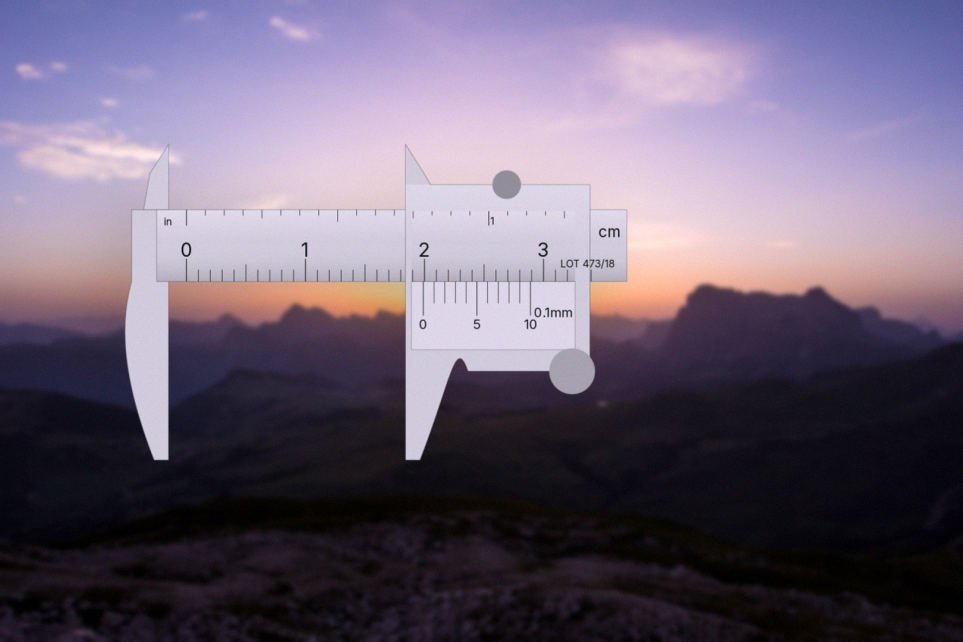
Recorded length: 19.9
